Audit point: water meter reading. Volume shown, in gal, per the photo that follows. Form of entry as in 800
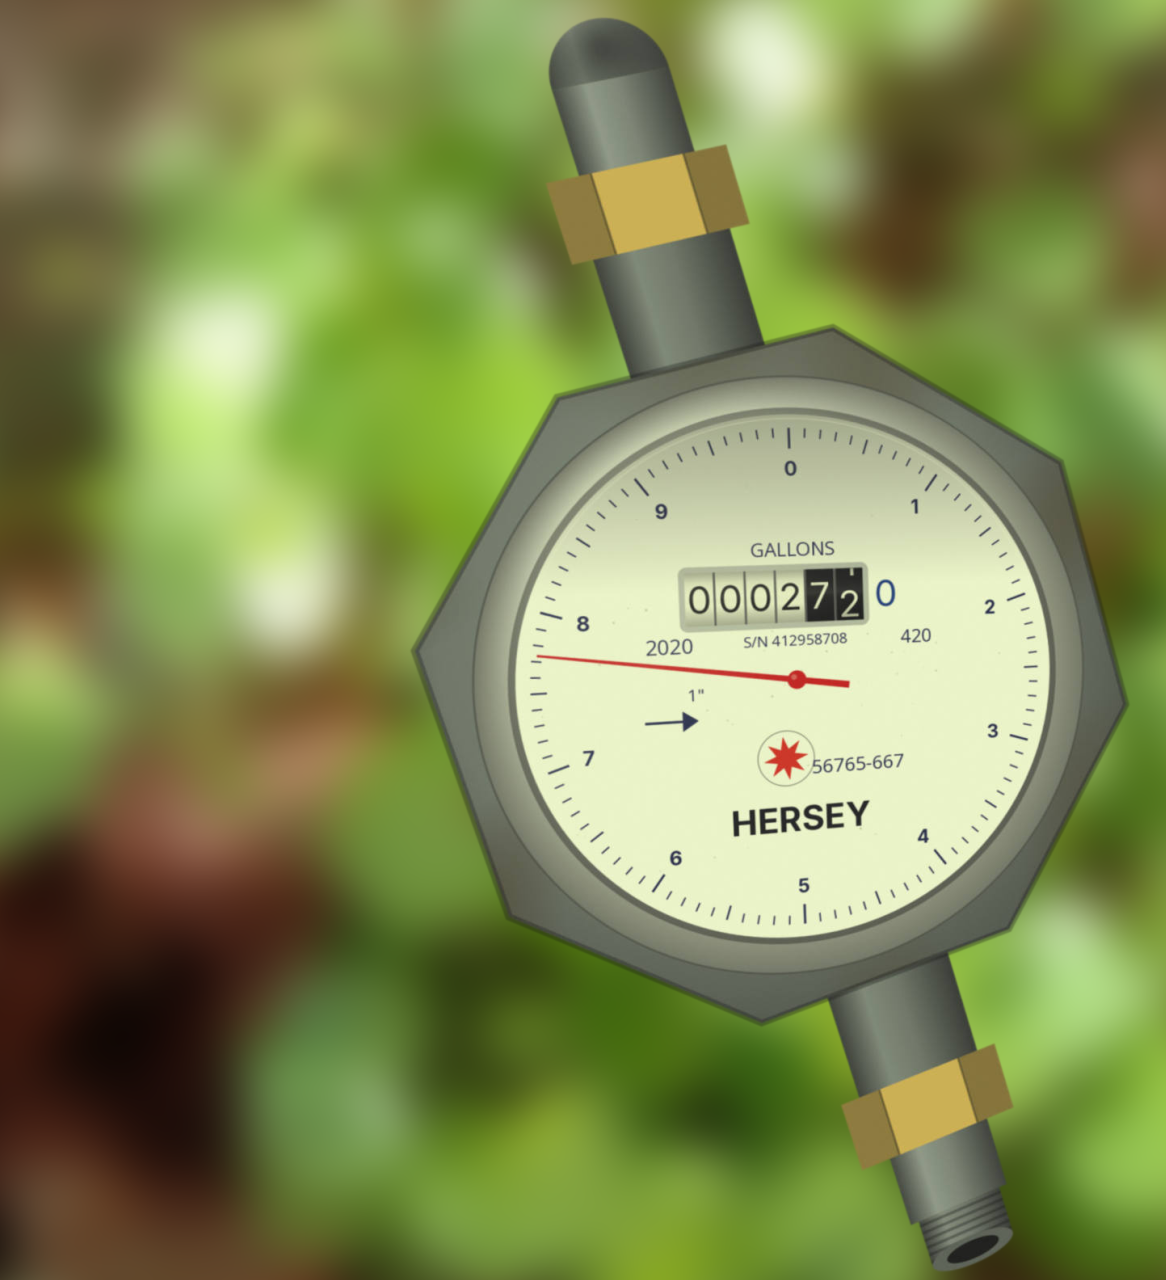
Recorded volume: 2717.7
